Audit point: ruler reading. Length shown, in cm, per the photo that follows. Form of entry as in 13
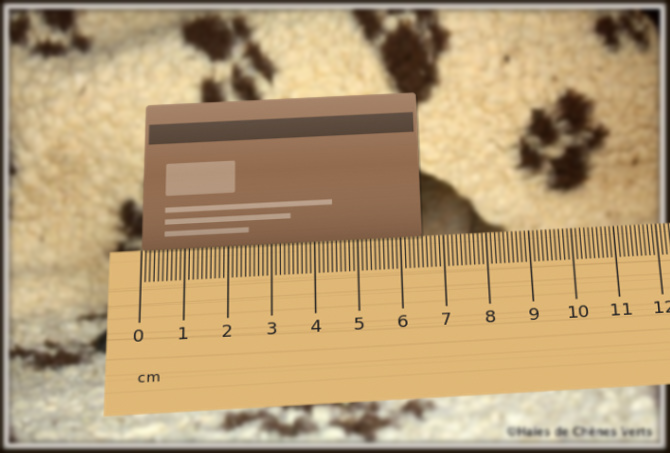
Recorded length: 6.5
